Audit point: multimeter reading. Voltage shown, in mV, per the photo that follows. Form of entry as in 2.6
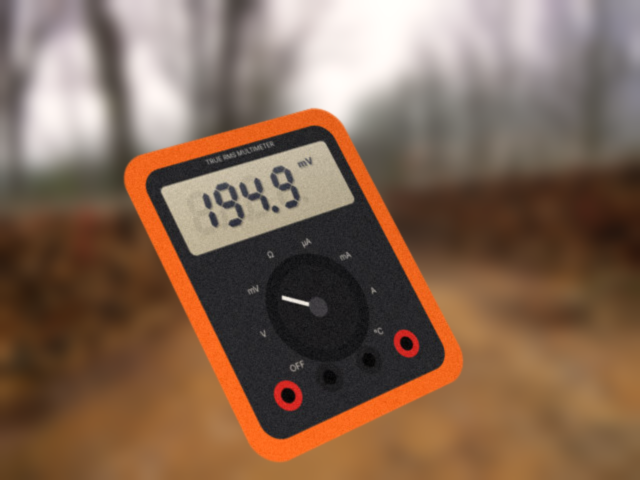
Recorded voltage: 194.9
